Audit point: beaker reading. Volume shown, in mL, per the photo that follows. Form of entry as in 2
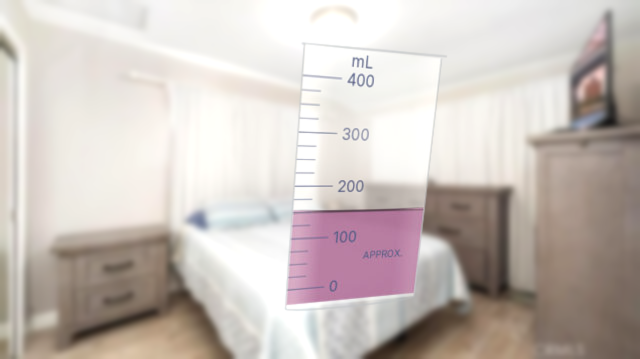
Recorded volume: 150
